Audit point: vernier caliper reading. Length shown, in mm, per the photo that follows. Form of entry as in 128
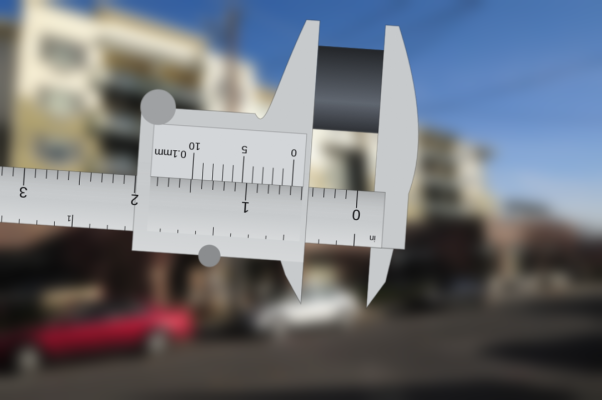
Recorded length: 5.9
